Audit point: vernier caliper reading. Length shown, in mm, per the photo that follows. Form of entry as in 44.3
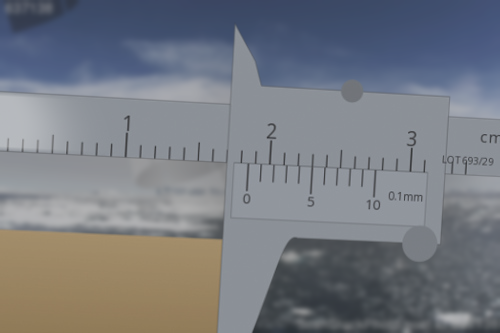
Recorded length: 18.5
